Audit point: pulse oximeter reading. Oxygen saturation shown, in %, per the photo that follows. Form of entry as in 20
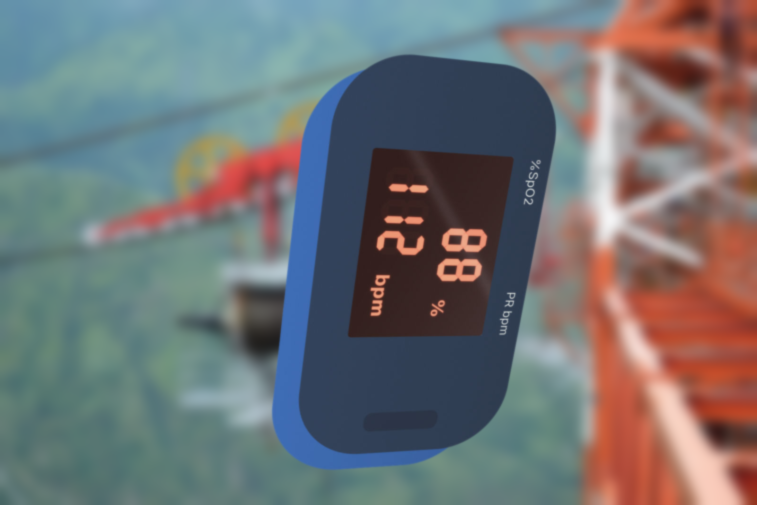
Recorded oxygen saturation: 88
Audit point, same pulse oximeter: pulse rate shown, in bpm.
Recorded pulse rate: 112
